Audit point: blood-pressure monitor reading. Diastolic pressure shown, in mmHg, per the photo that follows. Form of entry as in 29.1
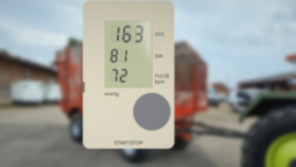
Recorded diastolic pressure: 81
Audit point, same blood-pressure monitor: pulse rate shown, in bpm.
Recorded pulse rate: 72
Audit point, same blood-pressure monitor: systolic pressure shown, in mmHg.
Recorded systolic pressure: 163
